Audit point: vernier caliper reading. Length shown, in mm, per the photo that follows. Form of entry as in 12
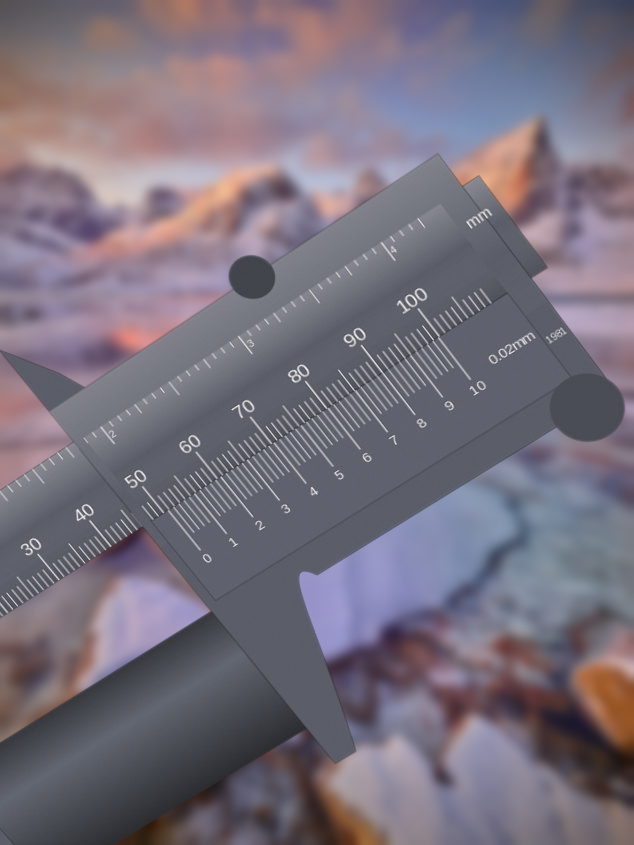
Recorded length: 50.8
